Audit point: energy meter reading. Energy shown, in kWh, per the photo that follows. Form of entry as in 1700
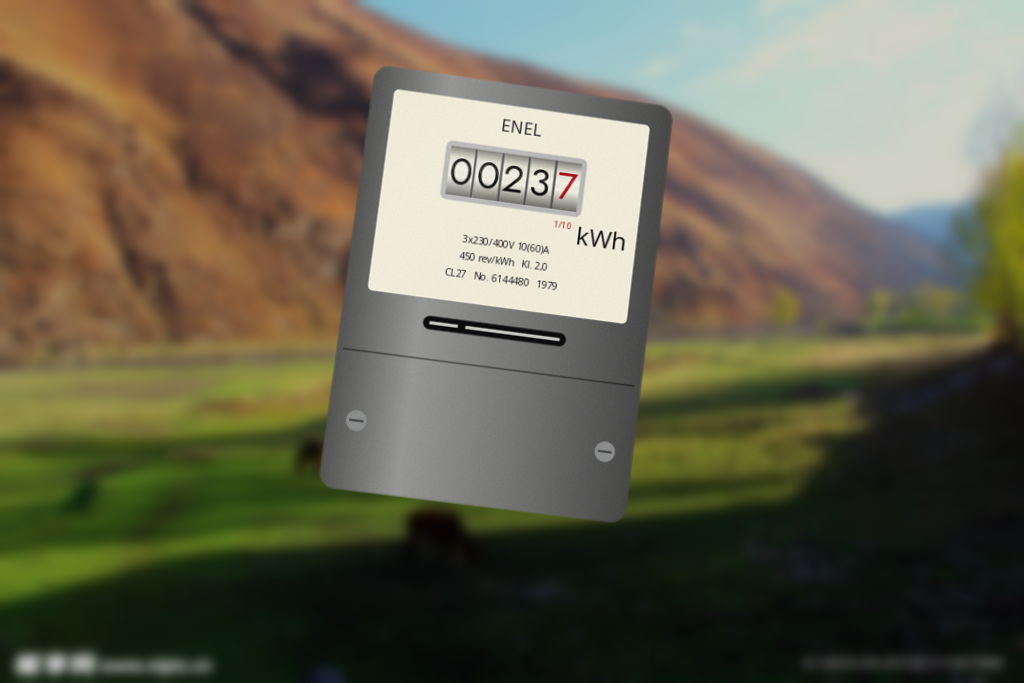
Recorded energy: 23.7
